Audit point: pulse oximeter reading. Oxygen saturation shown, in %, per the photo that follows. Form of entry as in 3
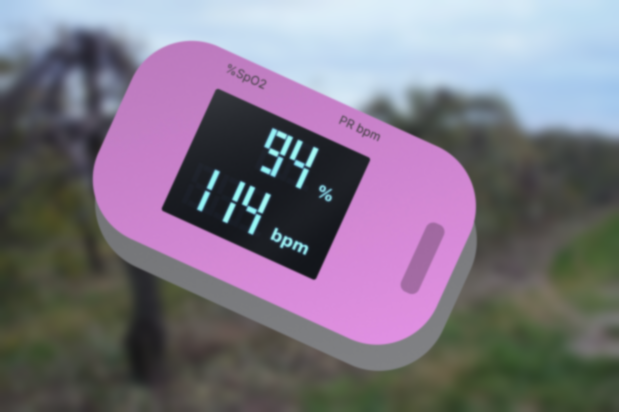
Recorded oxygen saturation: 94
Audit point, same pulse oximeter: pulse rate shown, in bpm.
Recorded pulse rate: 114
